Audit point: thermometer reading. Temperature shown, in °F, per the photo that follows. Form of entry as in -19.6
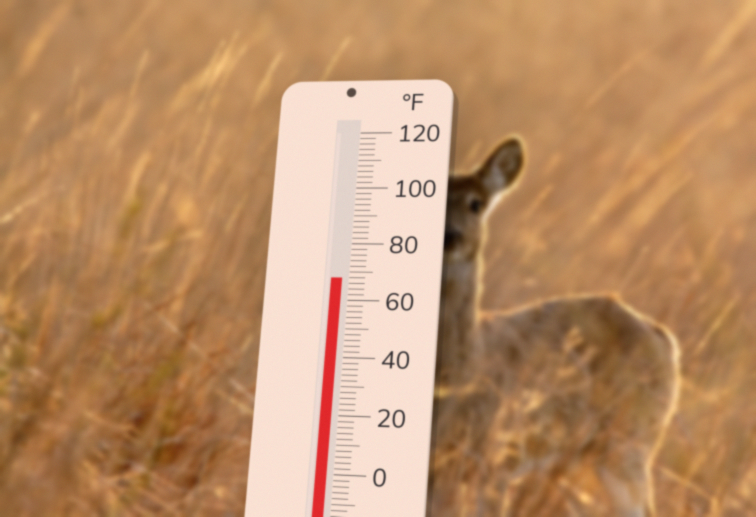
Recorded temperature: 68
